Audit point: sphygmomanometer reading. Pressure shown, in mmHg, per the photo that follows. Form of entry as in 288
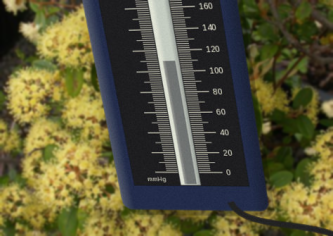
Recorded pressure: 110
